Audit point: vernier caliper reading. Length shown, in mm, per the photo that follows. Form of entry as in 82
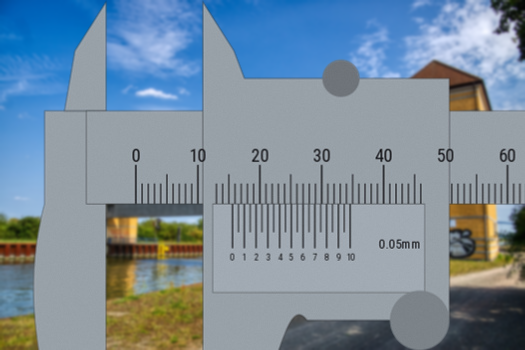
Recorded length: 15.6
